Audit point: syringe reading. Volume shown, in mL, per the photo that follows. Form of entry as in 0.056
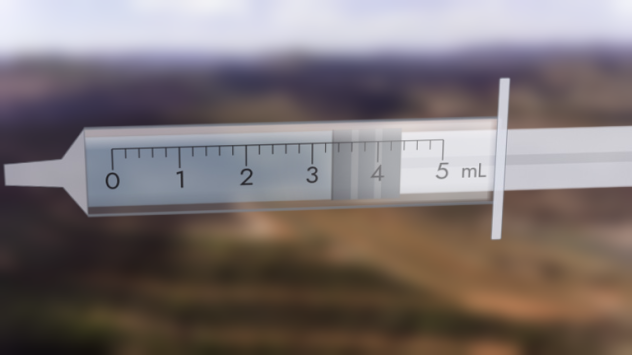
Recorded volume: 3.3
